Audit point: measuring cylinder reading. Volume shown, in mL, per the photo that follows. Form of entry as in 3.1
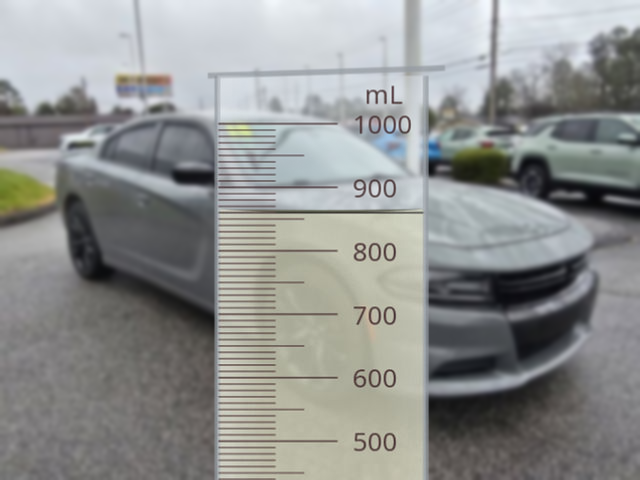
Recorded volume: 860
